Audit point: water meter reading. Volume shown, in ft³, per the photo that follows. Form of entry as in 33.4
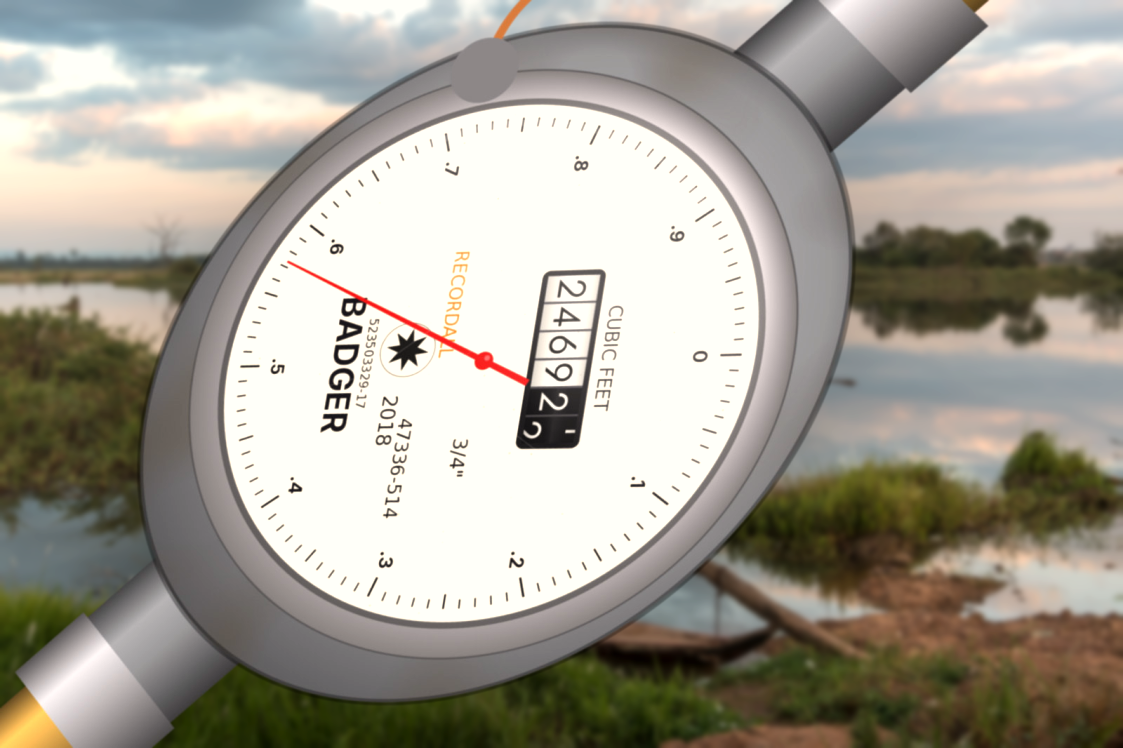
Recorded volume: 246921.57
